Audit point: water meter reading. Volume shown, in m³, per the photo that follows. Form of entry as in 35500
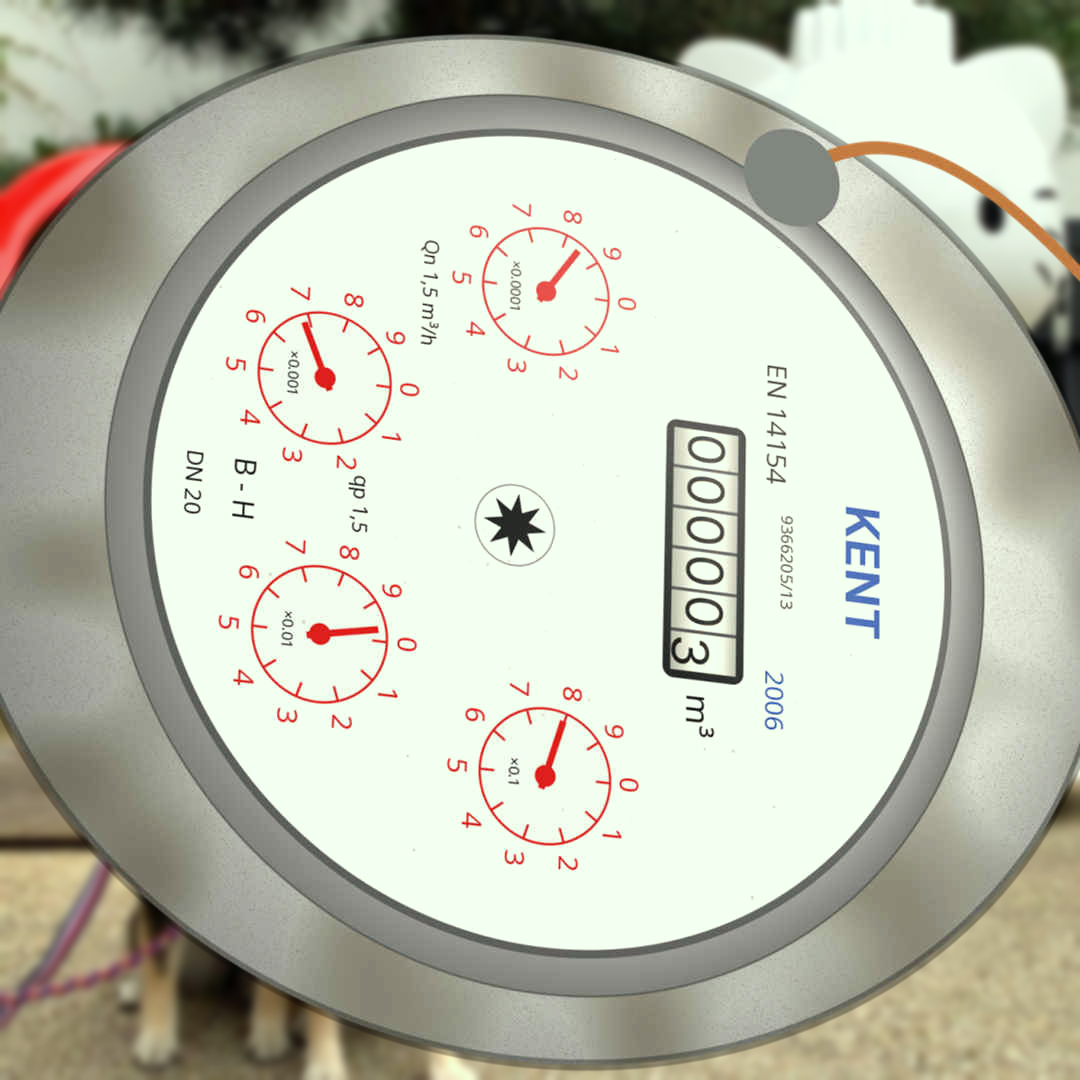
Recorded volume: 2.7968
